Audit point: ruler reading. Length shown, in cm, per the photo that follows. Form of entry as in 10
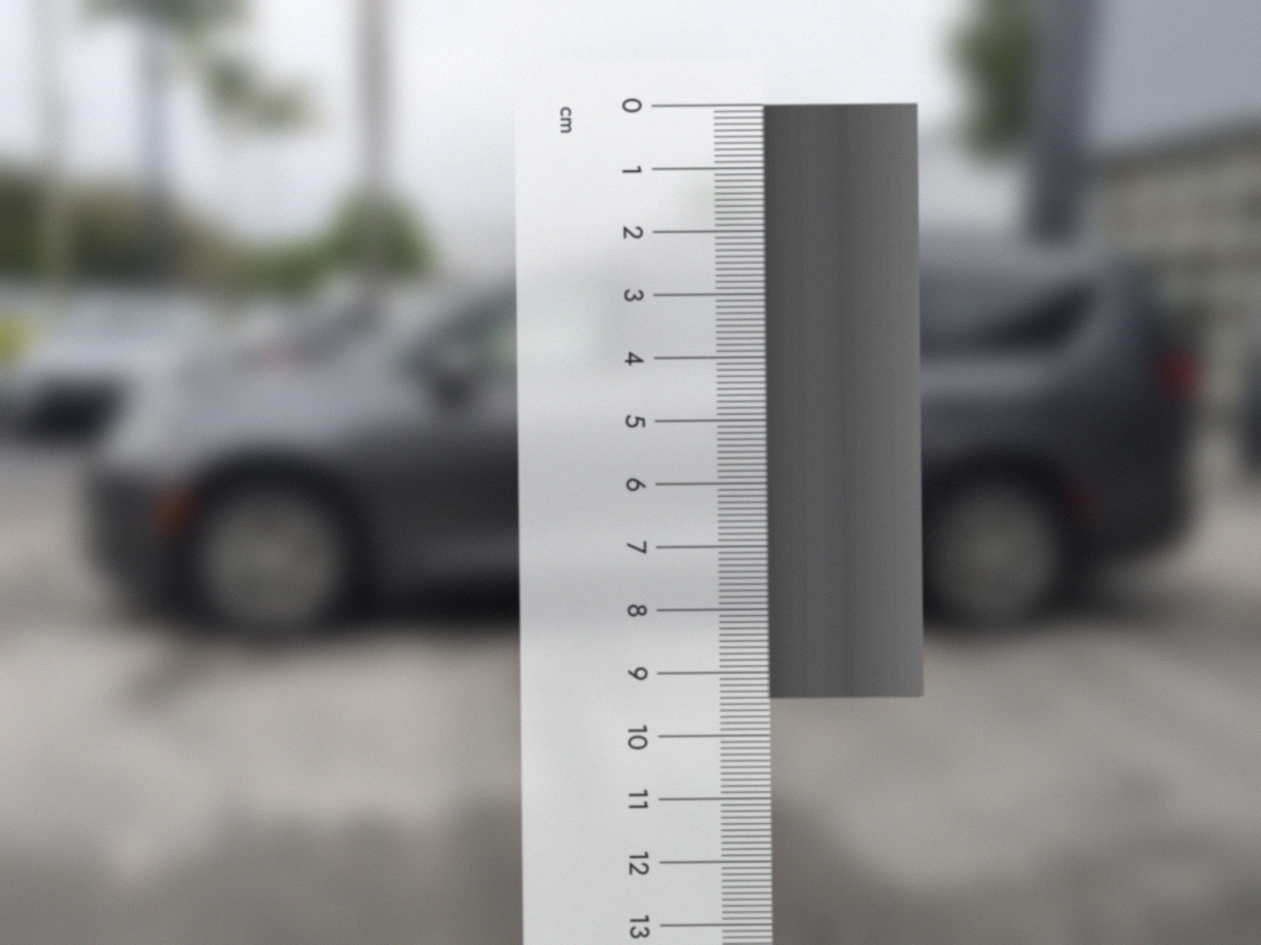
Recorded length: 9.4
